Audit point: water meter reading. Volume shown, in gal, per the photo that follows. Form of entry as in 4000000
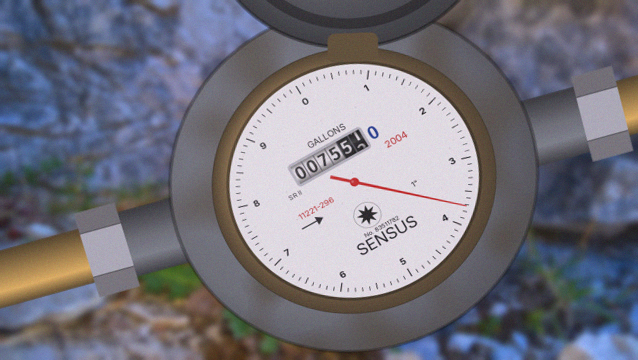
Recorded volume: 75513.7
